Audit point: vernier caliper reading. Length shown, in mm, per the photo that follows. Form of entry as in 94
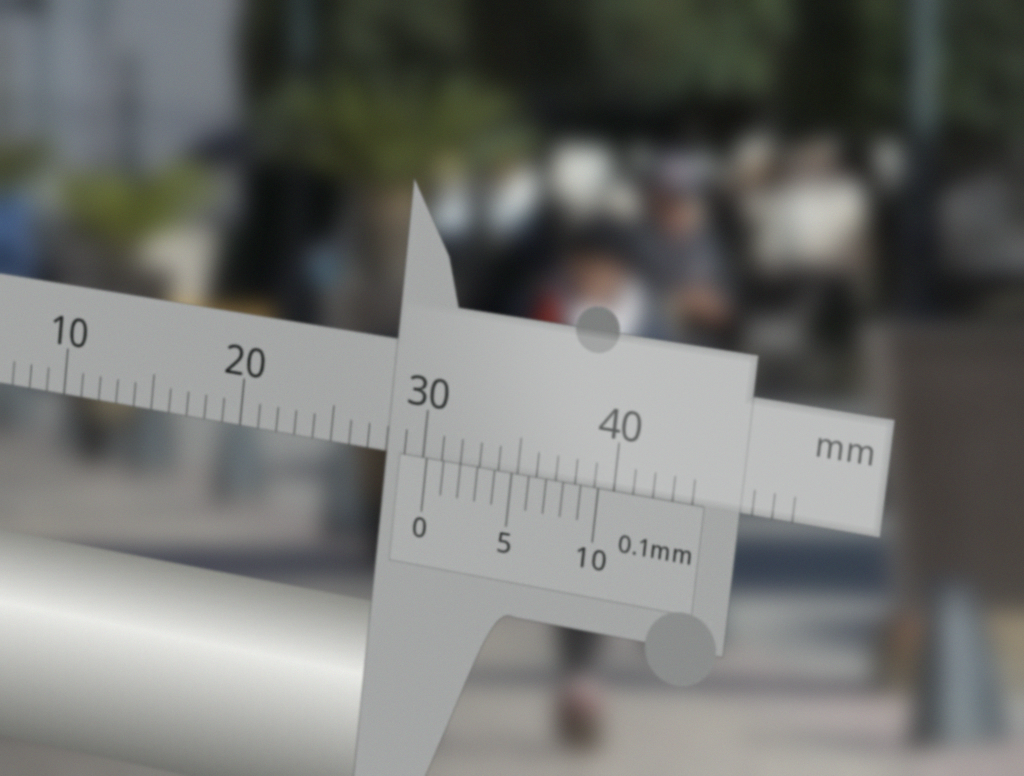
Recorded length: 30.2
